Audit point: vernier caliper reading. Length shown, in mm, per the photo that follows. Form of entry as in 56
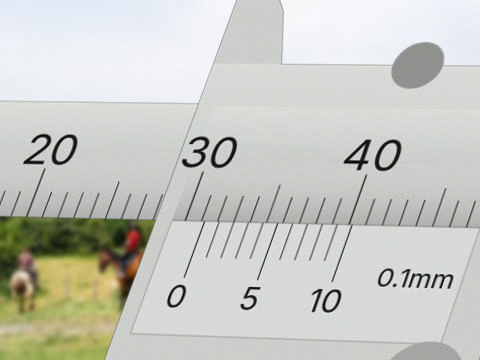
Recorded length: 31.2
